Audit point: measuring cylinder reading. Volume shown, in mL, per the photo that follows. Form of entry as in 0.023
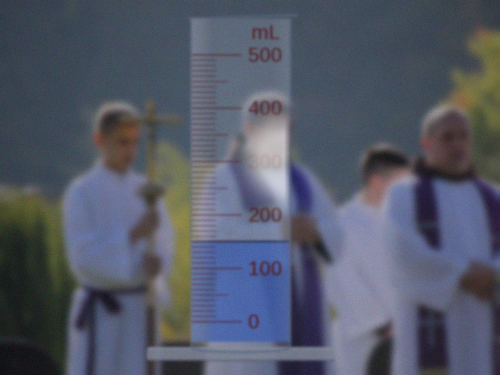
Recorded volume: 150
